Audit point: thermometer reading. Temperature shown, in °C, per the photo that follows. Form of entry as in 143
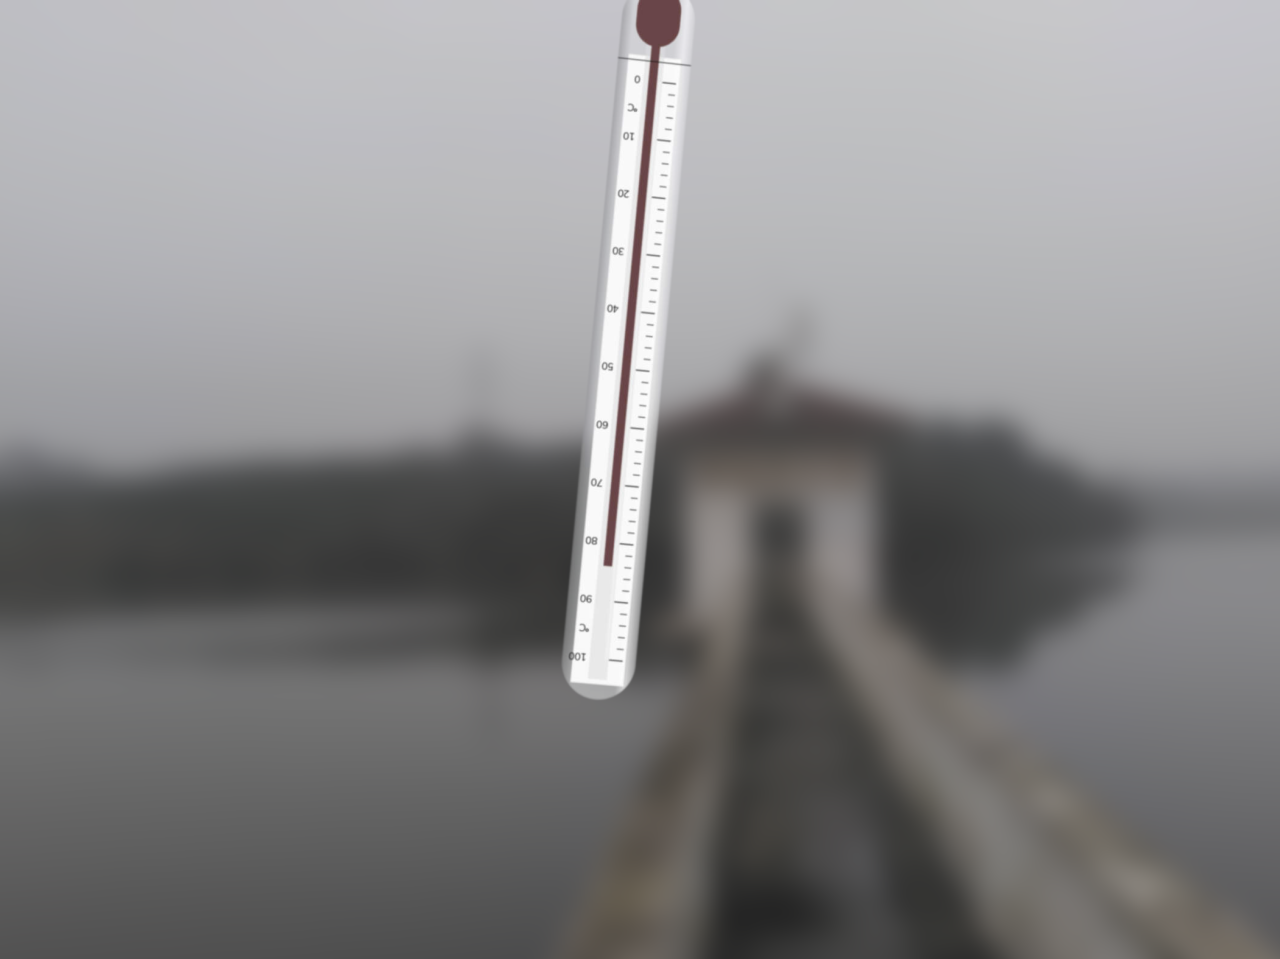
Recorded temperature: 84
